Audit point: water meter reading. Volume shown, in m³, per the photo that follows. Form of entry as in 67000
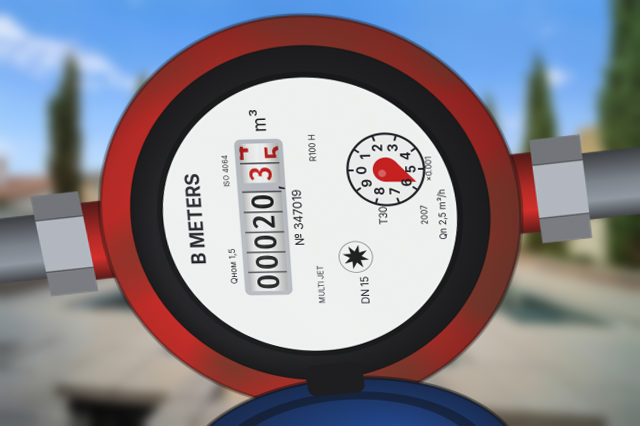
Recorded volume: 20.345
